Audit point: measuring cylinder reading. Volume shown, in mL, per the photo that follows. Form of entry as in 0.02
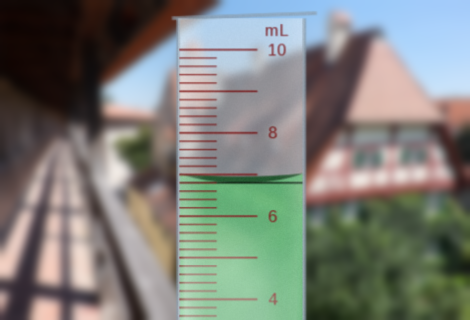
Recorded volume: 6.8
